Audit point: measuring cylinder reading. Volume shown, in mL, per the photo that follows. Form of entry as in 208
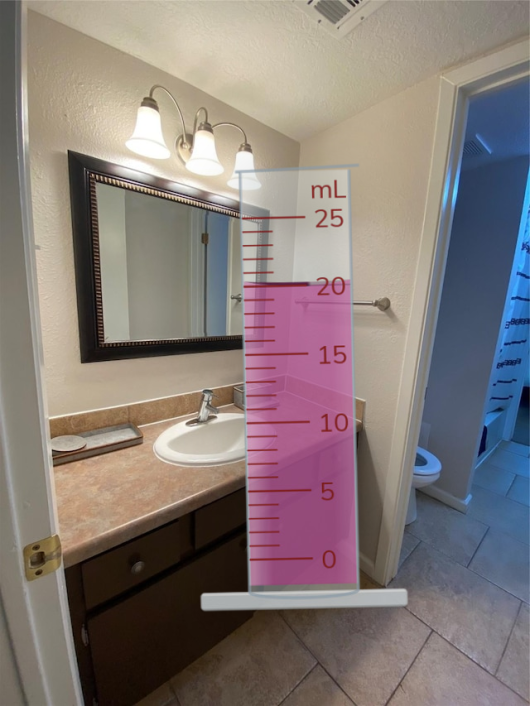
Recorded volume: 20
